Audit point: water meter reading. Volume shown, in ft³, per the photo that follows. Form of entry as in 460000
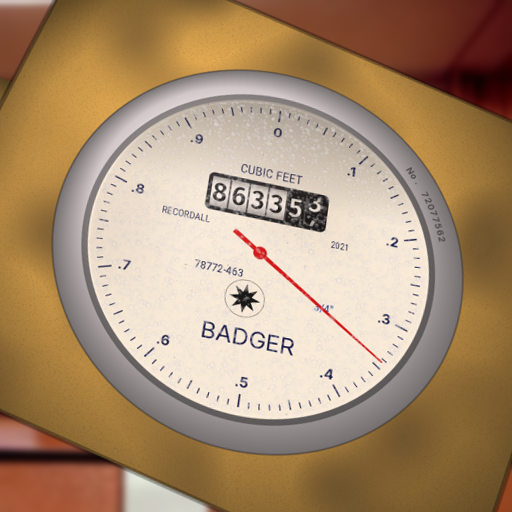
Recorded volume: 863353.34
